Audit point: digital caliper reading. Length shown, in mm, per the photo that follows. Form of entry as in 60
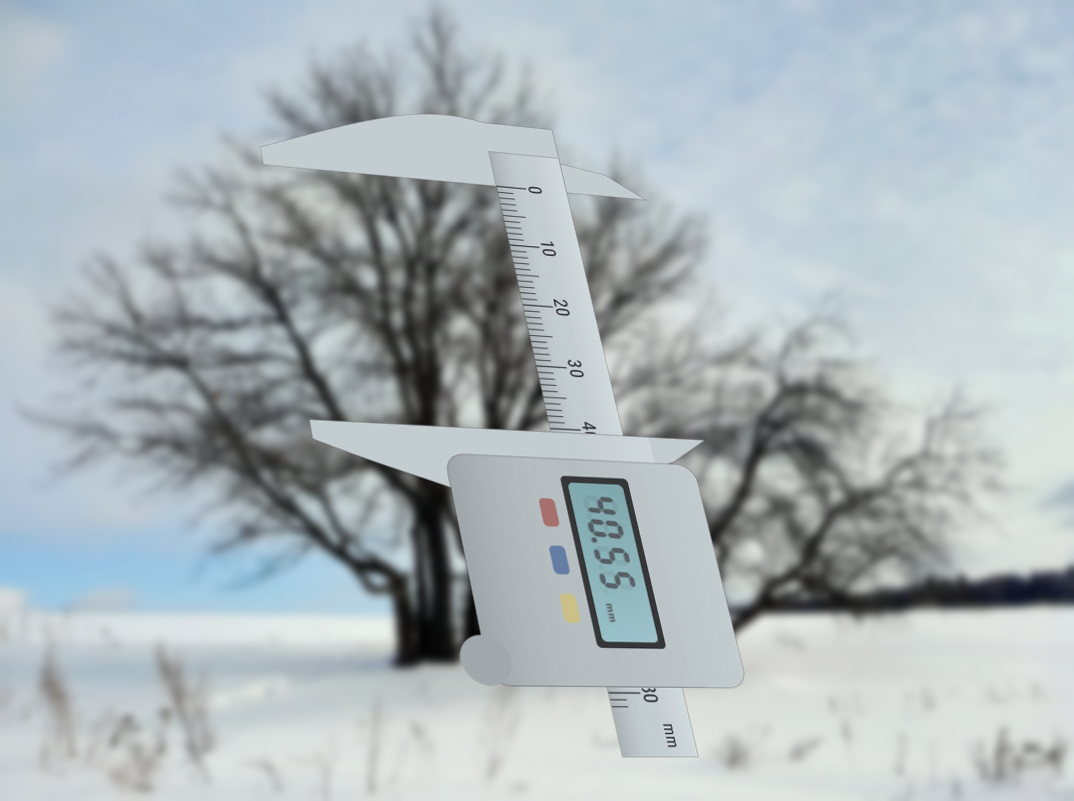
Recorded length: 40.55
